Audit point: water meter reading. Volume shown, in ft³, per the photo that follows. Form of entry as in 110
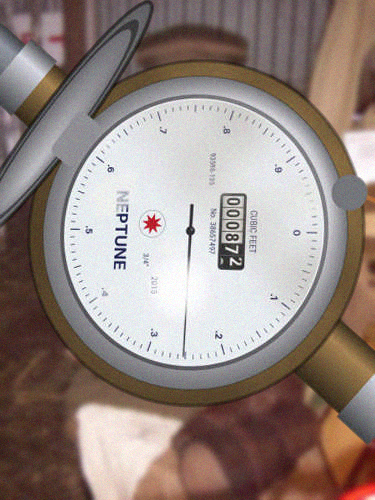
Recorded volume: 872.25
